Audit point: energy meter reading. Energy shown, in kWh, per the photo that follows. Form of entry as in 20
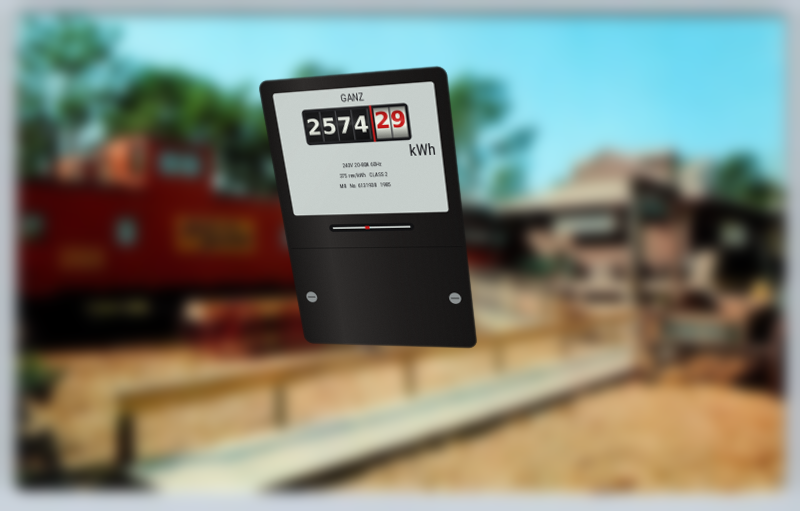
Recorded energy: 2574.29
